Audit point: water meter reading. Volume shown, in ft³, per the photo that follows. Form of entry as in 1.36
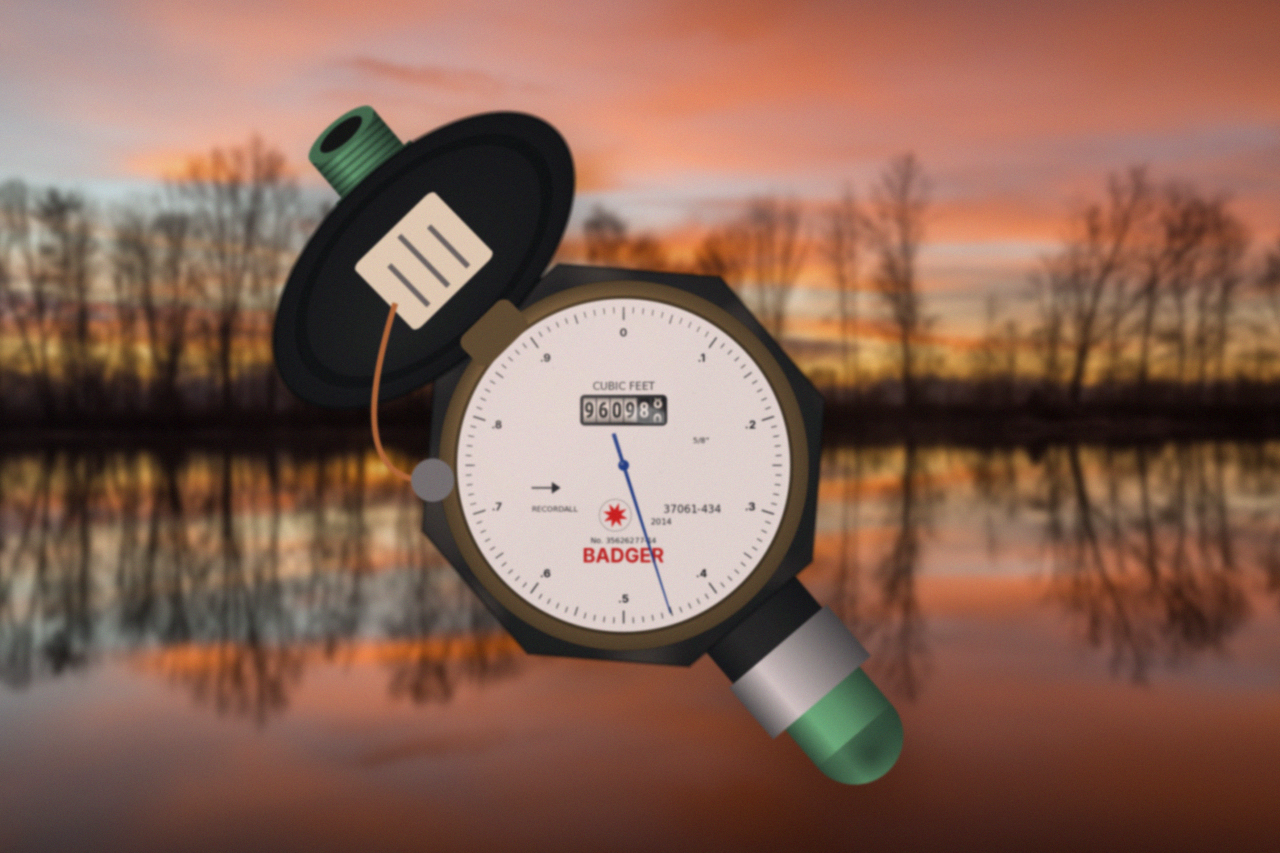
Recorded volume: 960988.45
